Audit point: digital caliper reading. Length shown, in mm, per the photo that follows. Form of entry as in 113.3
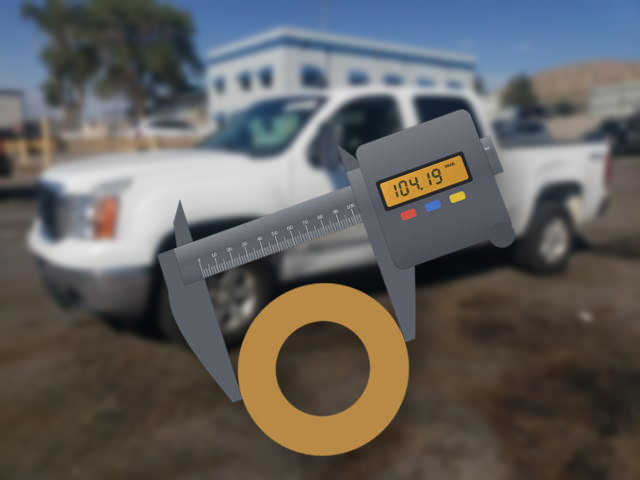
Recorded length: 104.19
